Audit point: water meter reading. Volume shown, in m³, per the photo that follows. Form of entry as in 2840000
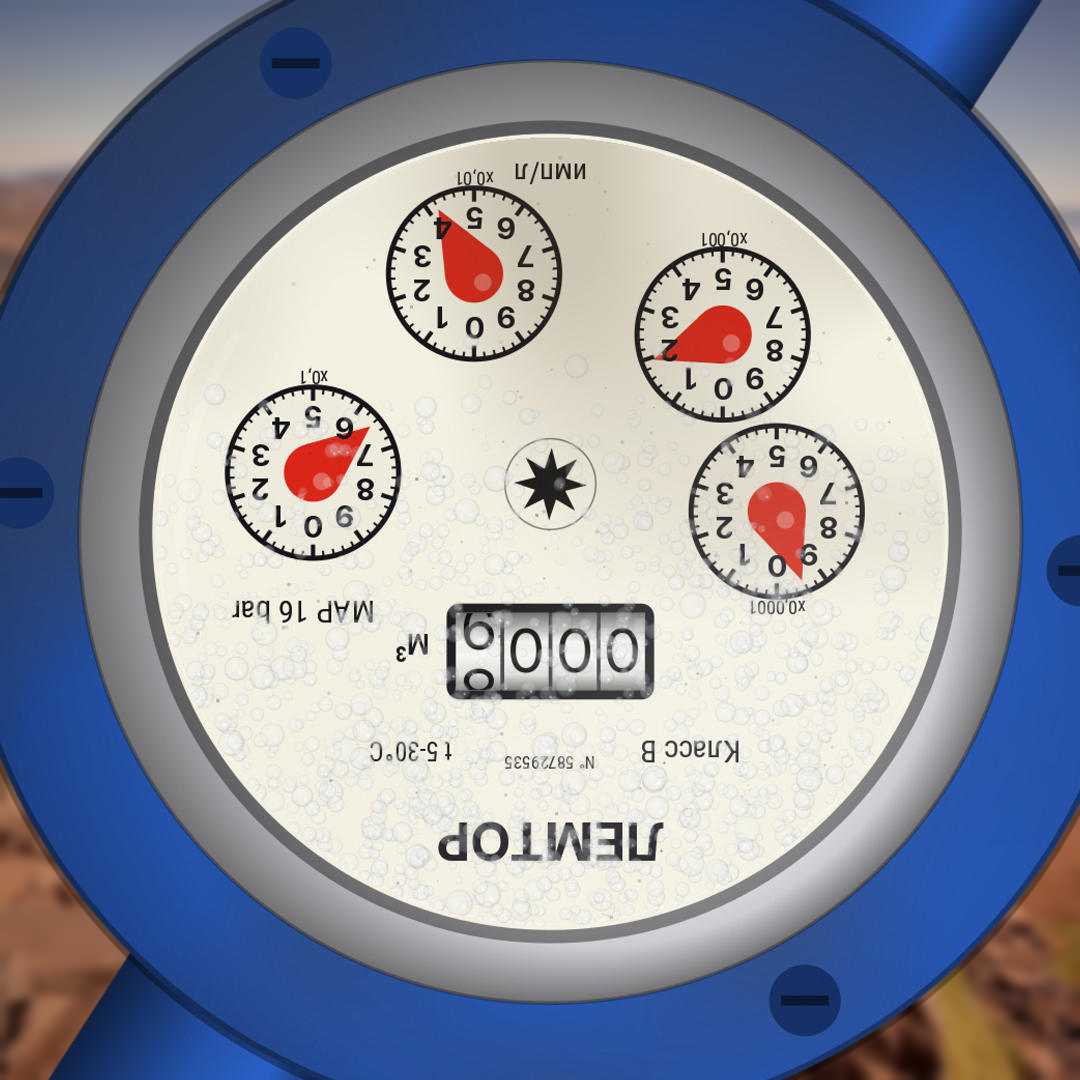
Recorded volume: 8.6419
